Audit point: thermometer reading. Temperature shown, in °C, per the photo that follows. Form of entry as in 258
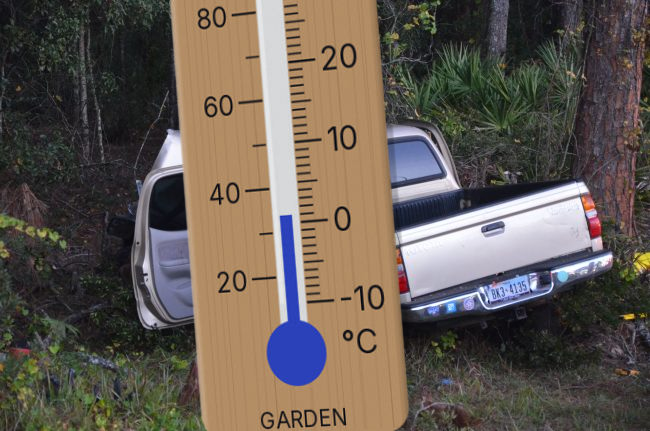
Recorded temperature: 1
